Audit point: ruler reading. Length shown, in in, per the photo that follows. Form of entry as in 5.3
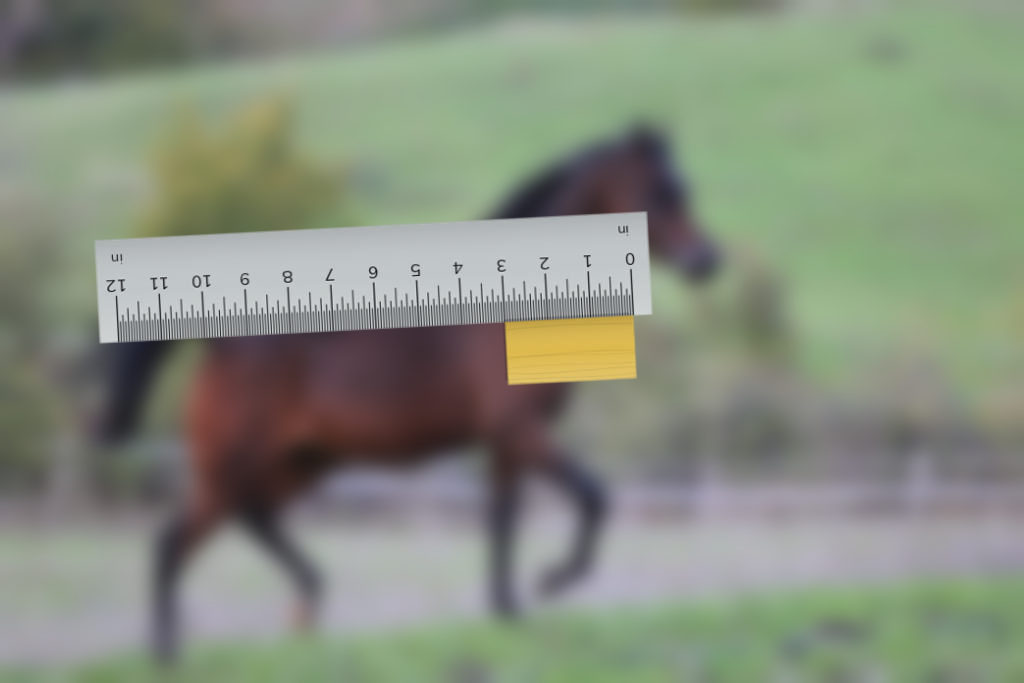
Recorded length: 3
